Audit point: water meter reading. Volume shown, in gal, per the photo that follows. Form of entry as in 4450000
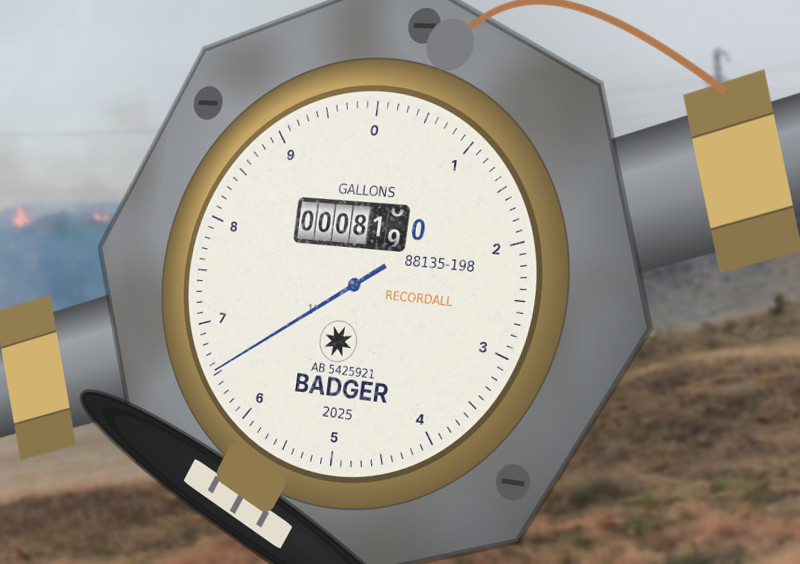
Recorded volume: 8186.5
